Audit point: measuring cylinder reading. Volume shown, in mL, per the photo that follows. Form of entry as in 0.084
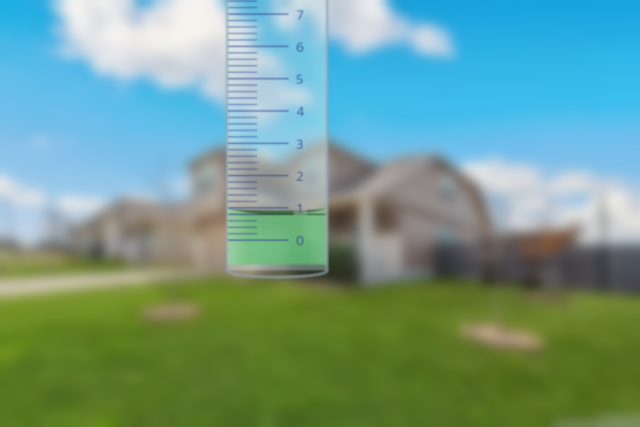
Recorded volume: 0.8
